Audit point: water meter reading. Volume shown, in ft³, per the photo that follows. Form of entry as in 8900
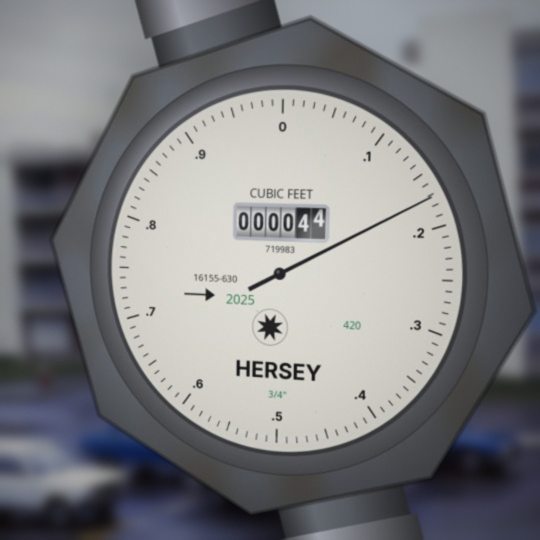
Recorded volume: 44.17
